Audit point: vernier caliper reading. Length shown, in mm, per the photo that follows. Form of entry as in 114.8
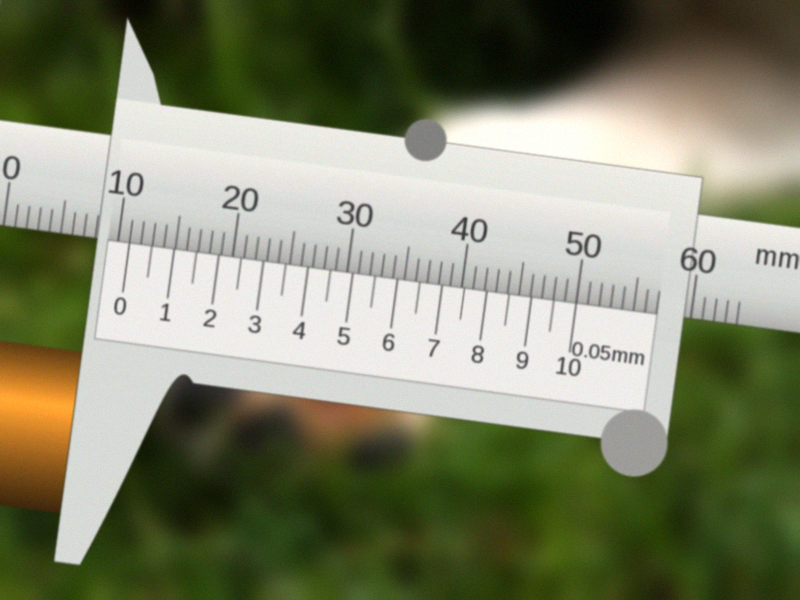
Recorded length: 11.0
